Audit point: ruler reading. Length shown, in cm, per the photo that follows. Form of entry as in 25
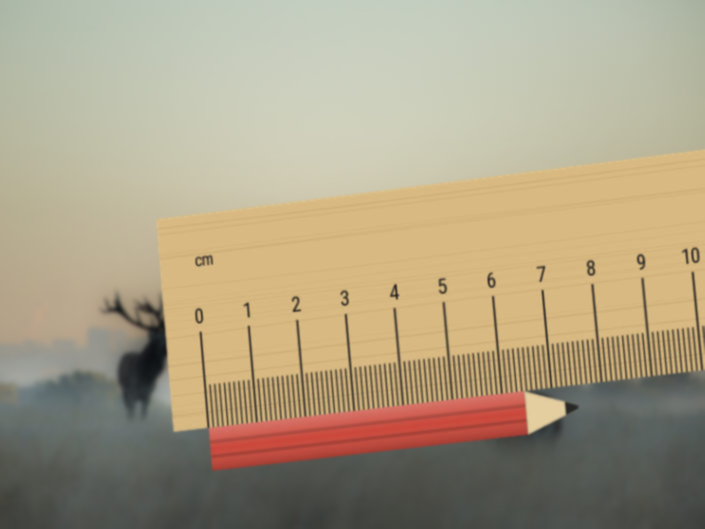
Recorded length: 7.5
